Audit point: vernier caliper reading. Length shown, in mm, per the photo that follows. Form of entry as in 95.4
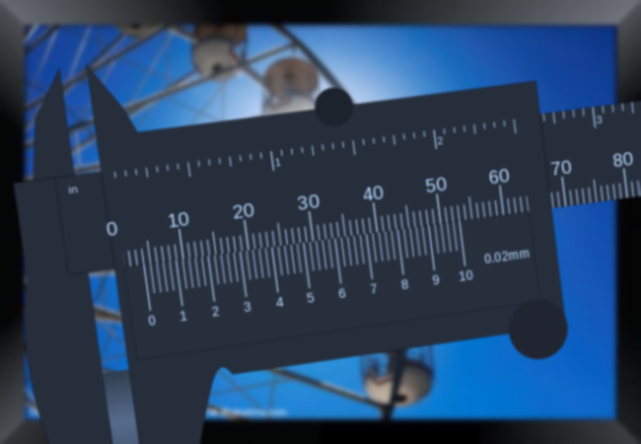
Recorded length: 4.0
